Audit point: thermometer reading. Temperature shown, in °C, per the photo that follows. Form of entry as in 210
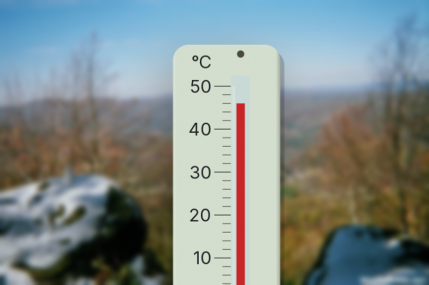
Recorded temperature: 46
